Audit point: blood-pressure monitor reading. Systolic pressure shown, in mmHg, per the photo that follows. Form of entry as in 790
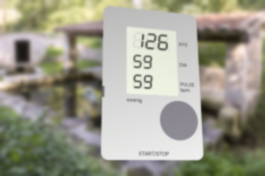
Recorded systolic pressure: 126
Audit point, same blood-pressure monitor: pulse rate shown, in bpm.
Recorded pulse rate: 59
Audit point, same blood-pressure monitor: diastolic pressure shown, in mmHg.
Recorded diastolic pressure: 59
